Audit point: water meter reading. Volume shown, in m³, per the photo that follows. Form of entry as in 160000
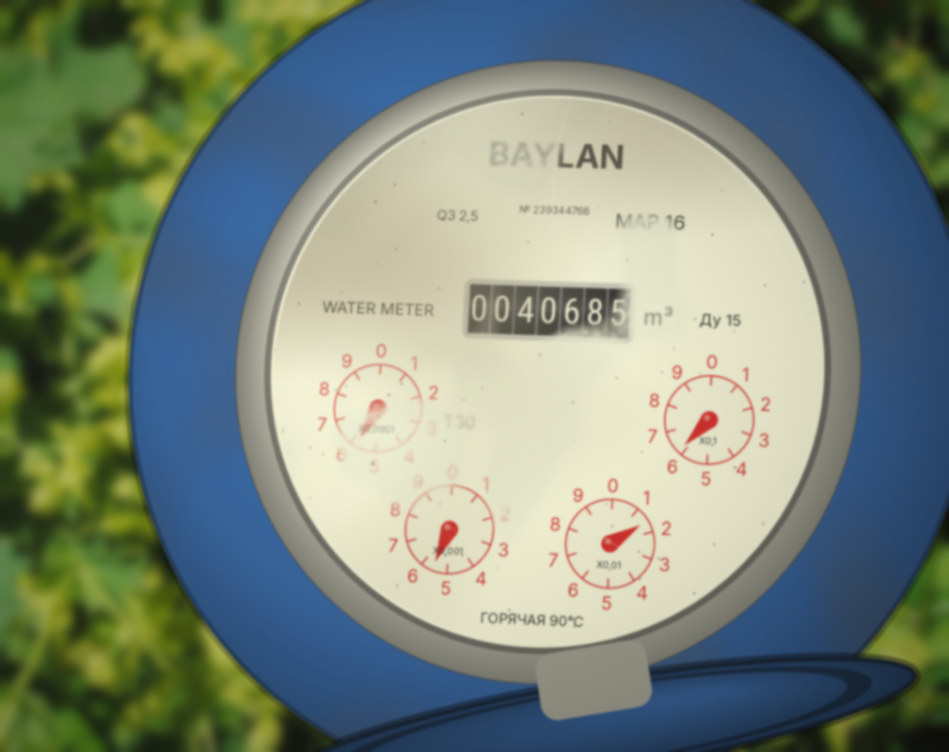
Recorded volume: 40685.6155
